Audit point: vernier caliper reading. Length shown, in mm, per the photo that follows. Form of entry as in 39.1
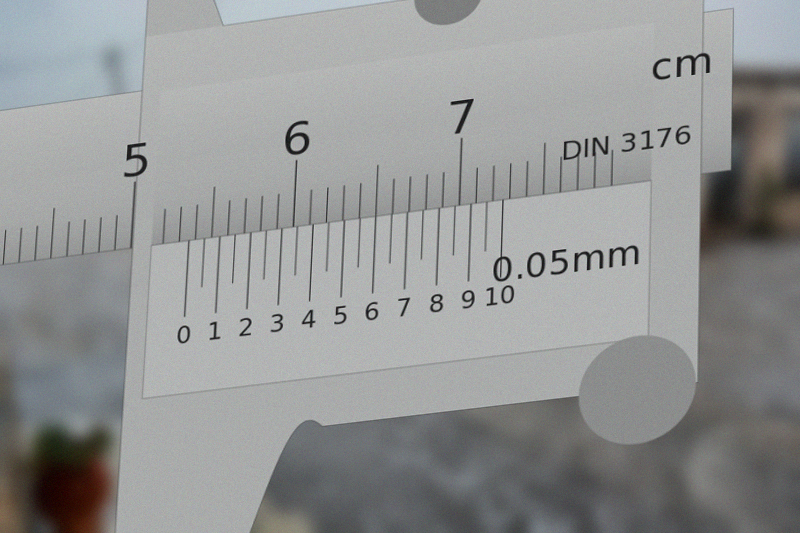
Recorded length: 53.6
